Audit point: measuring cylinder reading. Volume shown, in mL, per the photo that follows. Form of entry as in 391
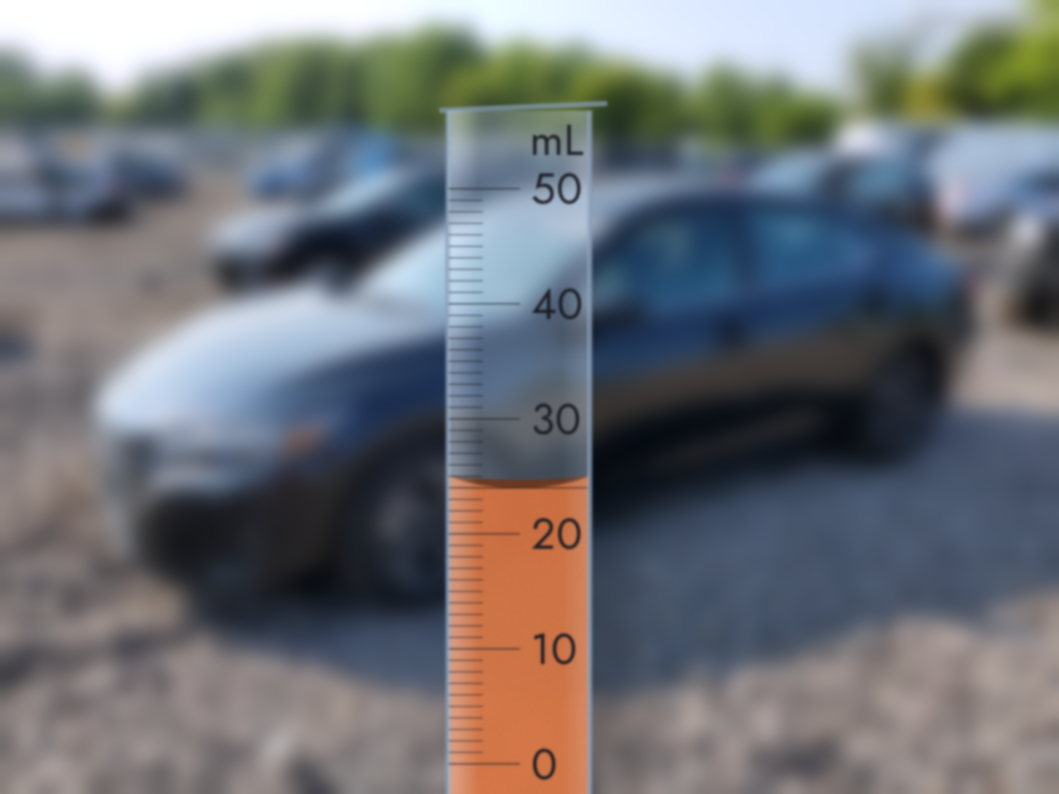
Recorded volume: 24
